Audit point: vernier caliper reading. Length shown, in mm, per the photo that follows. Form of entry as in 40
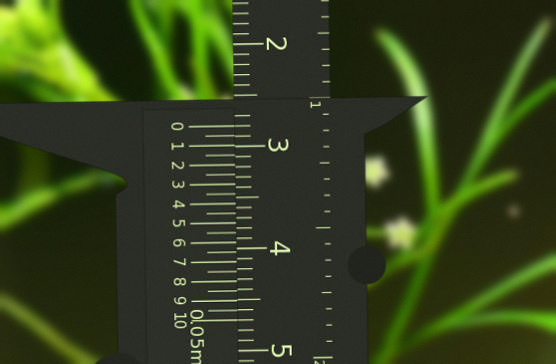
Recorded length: 28.0
